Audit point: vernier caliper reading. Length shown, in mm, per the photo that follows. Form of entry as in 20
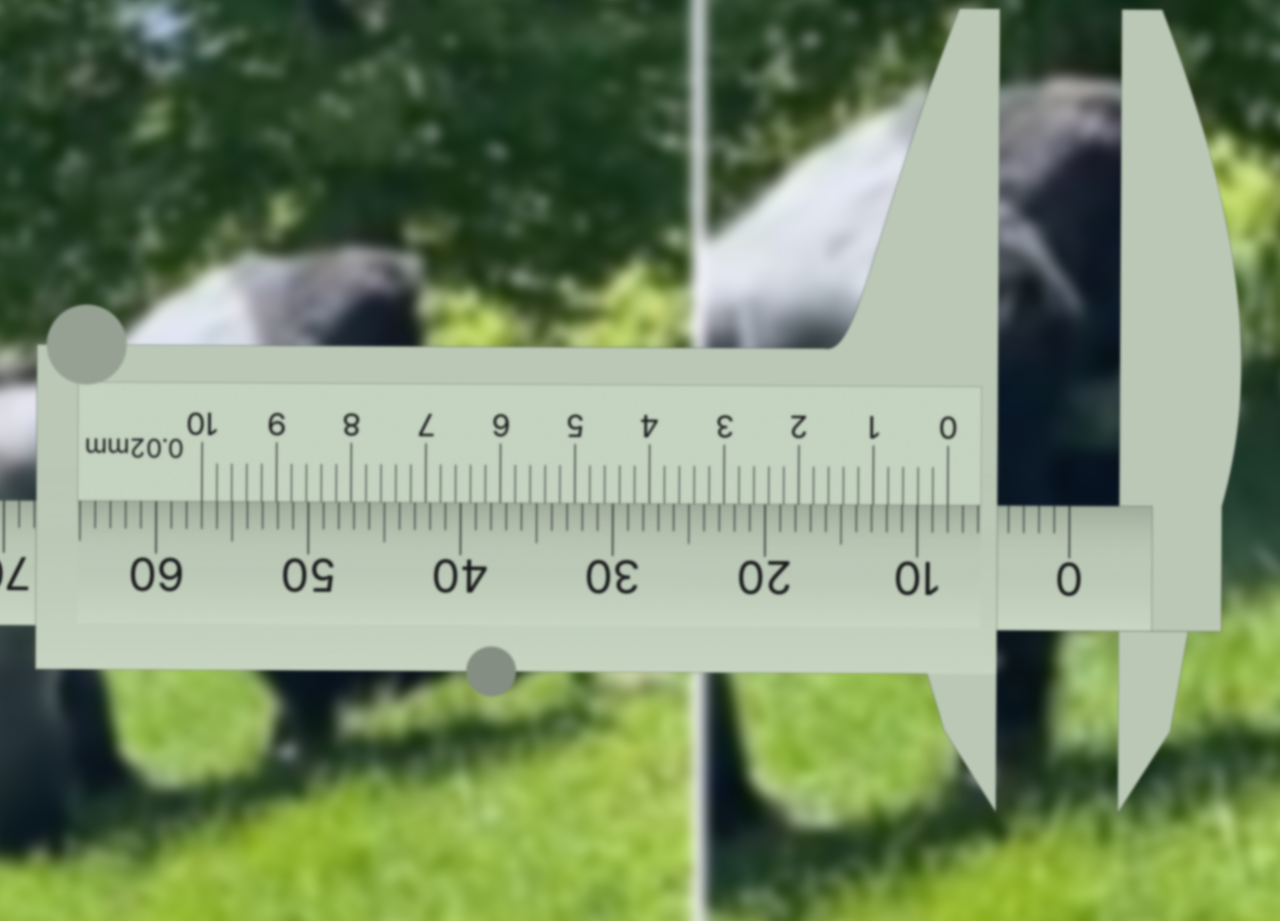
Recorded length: 8.0
